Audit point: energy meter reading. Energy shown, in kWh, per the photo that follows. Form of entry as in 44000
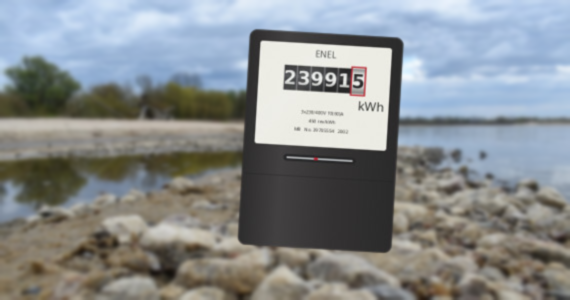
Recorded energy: 23991.5
